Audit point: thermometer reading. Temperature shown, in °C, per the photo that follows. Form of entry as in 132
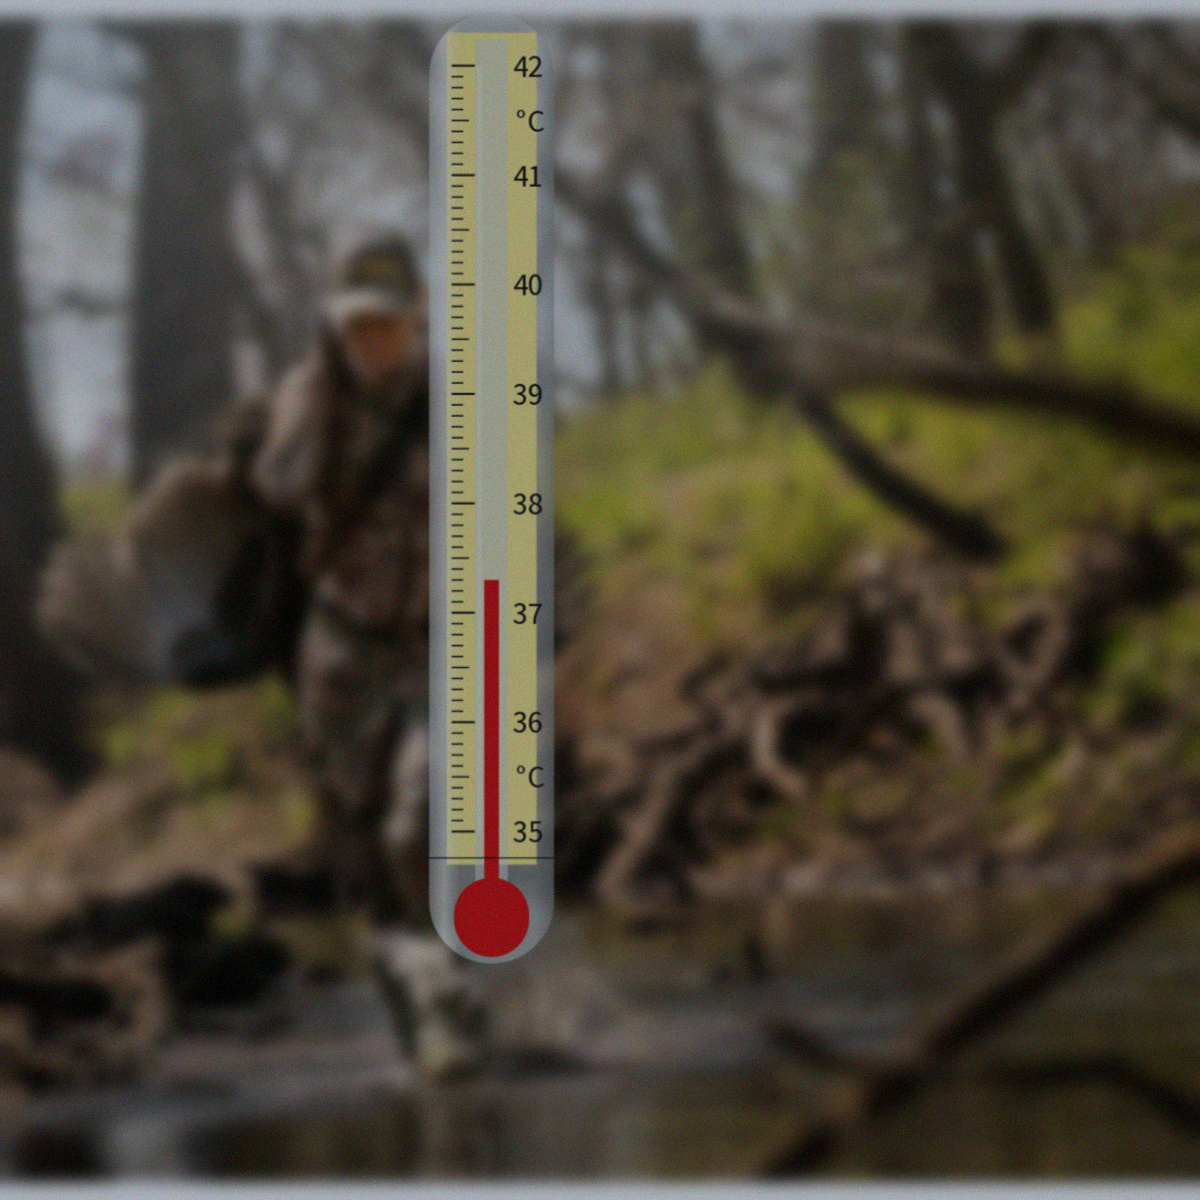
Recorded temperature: 37.3
